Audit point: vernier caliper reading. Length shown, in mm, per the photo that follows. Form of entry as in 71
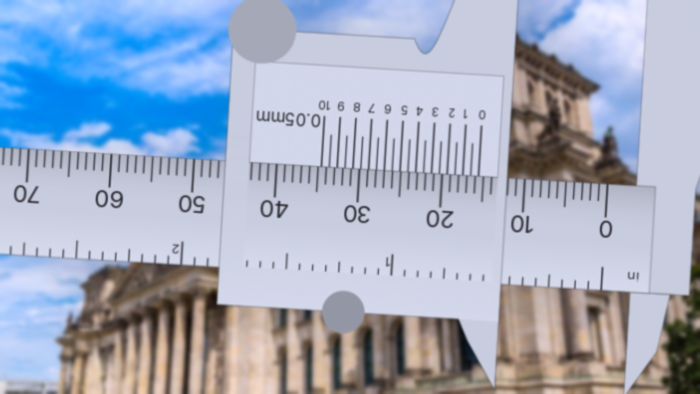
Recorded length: 15.6
